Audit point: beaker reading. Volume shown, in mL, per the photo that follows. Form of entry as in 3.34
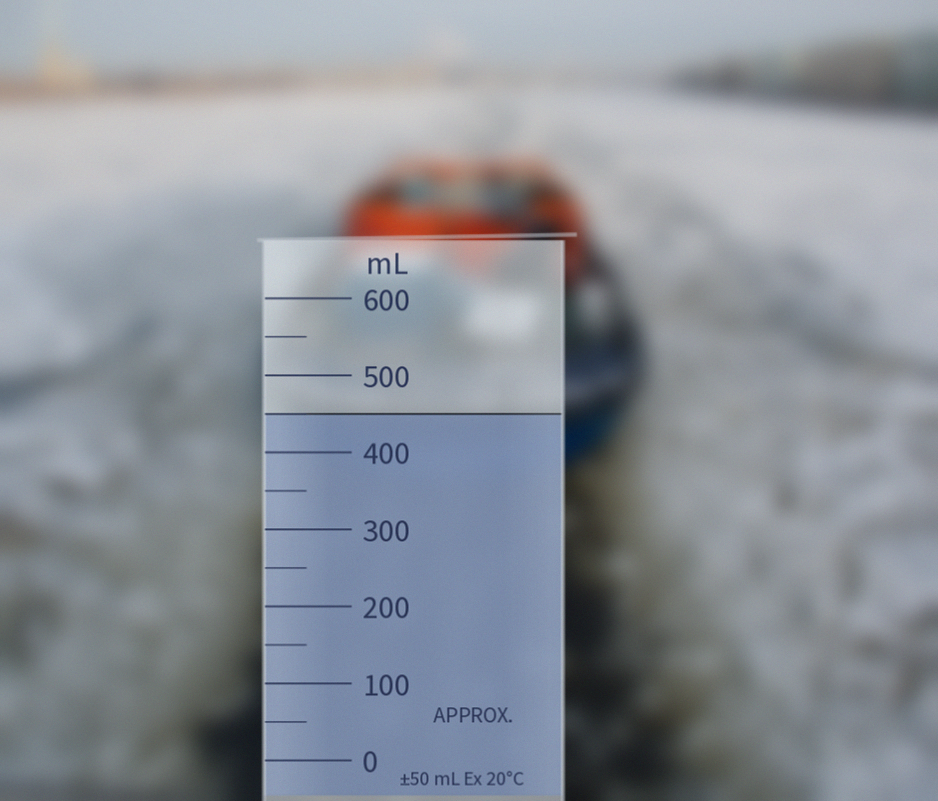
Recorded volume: 450
